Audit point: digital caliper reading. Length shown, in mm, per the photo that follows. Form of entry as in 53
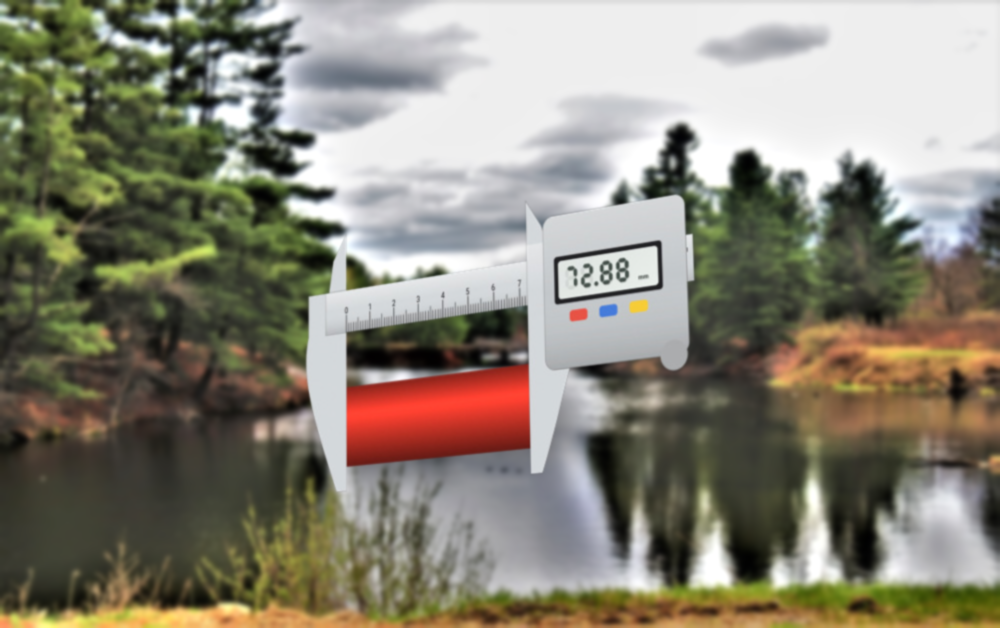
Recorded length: 72.88
